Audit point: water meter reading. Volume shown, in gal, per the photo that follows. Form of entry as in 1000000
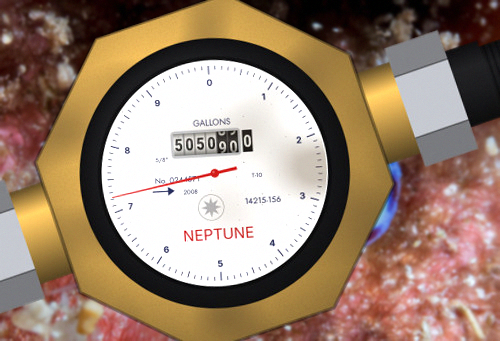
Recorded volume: 5050897.2
